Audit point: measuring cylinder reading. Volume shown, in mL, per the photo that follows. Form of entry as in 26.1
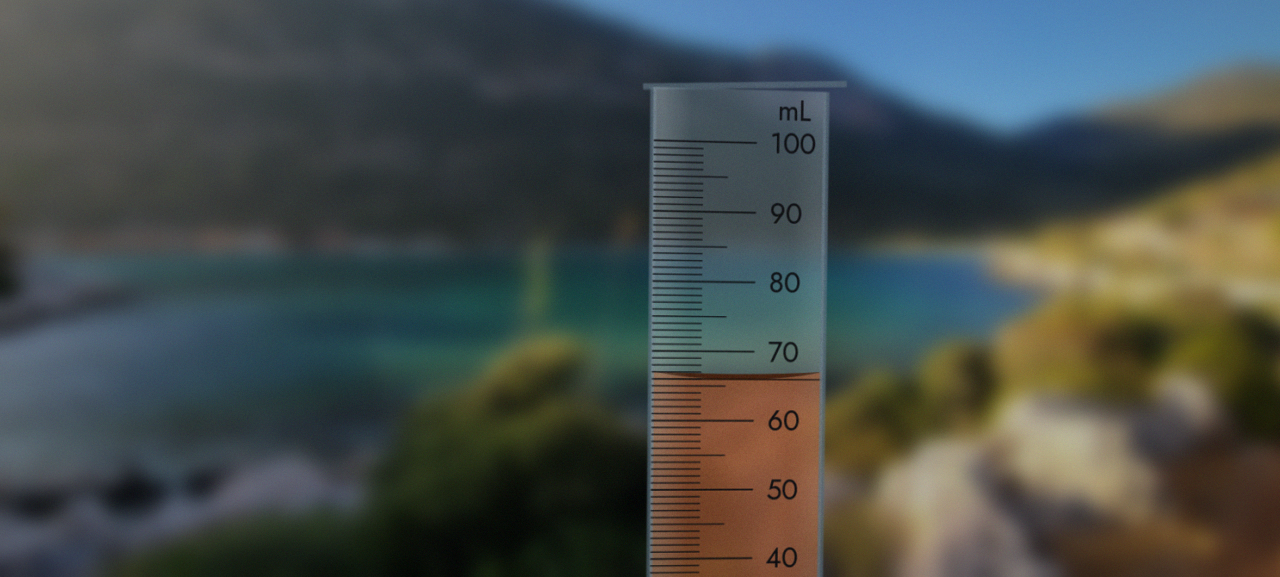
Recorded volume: 66
